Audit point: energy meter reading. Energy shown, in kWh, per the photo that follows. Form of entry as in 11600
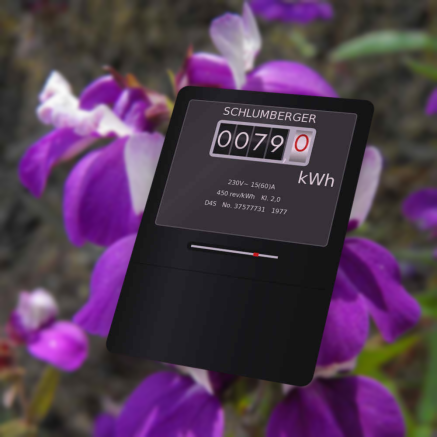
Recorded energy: 79.0
